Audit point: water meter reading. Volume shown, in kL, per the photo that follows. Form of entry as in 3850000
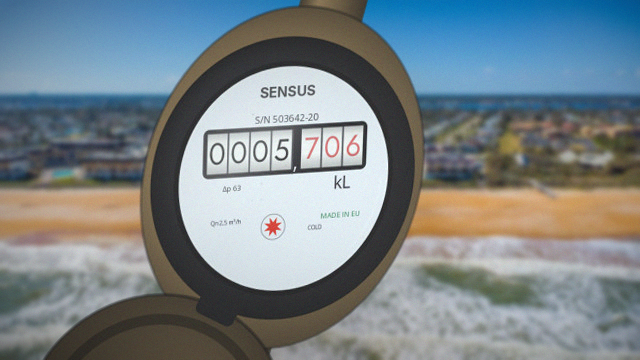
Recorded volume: 5.706
